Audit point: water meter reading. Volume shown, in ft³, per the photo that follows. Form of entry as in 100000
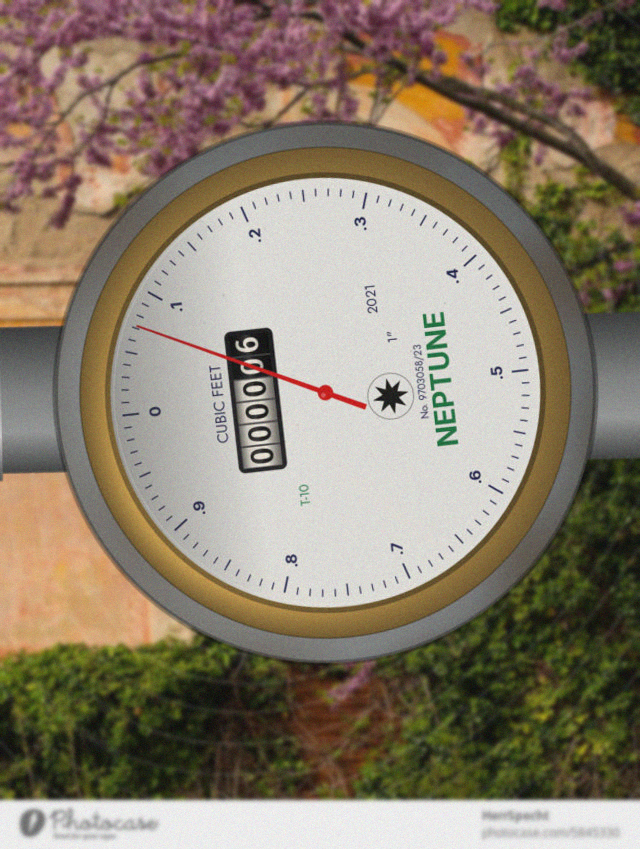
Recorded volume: 6.07
